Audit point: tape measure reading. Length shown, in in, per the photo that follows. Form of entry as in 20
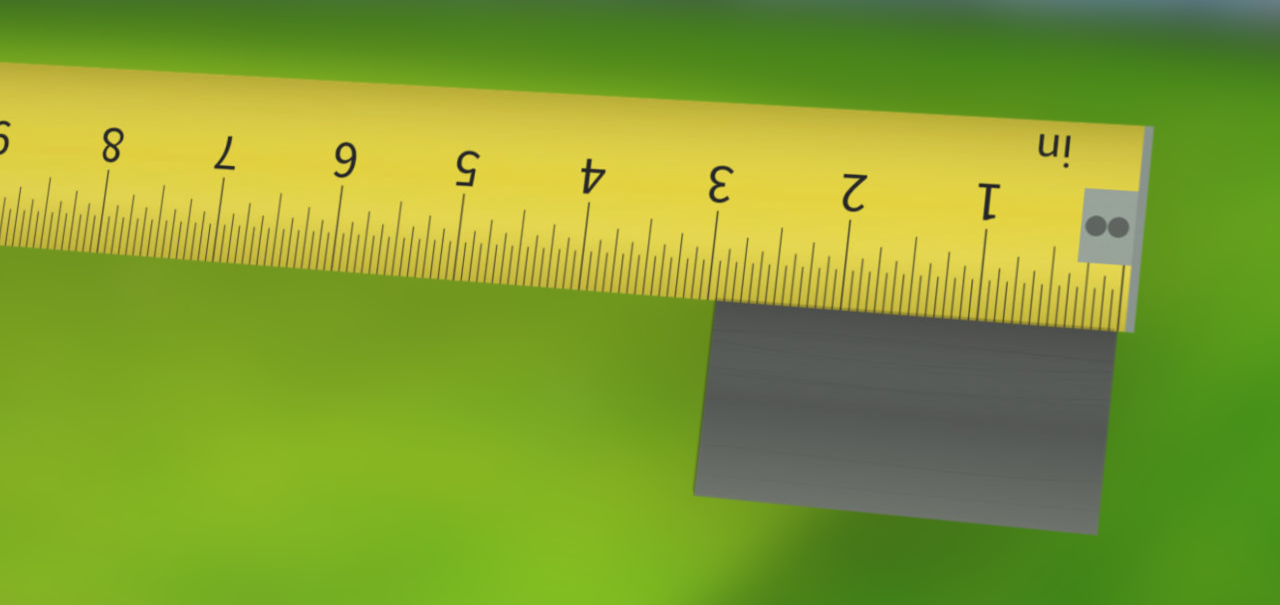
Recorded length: 2.9375
